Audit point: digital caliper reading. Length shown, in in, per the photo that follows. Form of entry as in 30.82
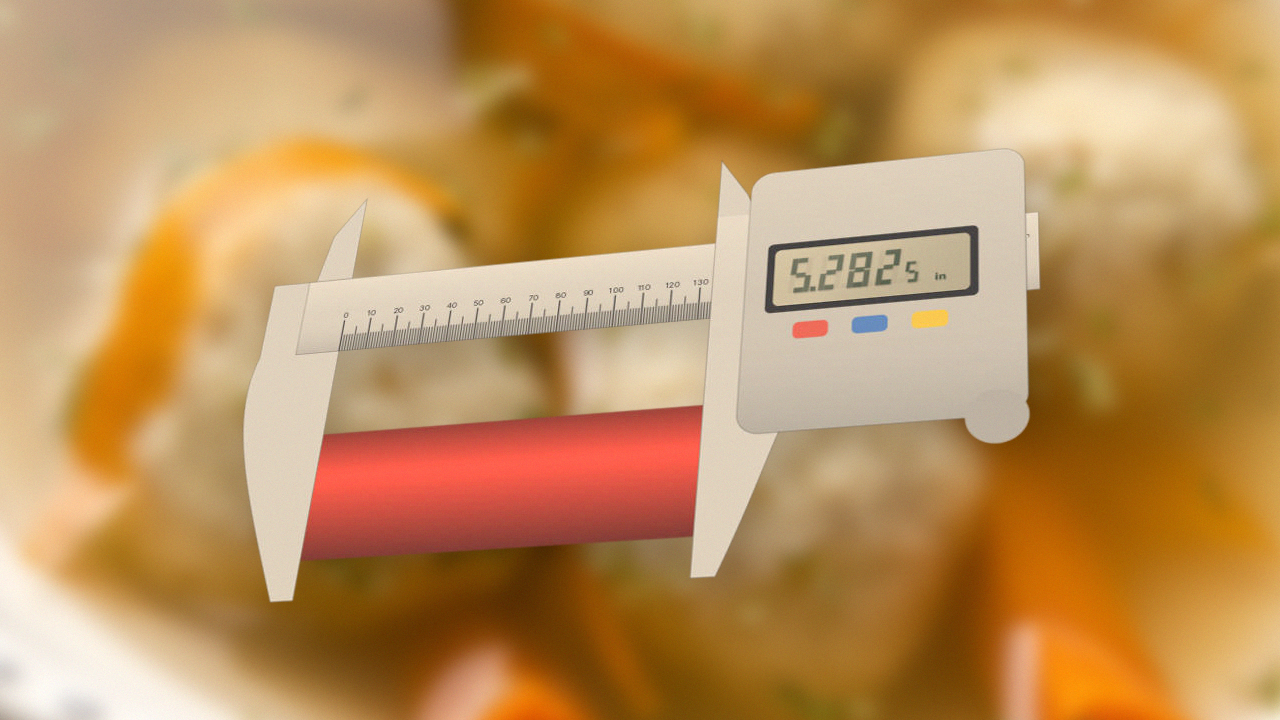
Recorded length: 5.2825
